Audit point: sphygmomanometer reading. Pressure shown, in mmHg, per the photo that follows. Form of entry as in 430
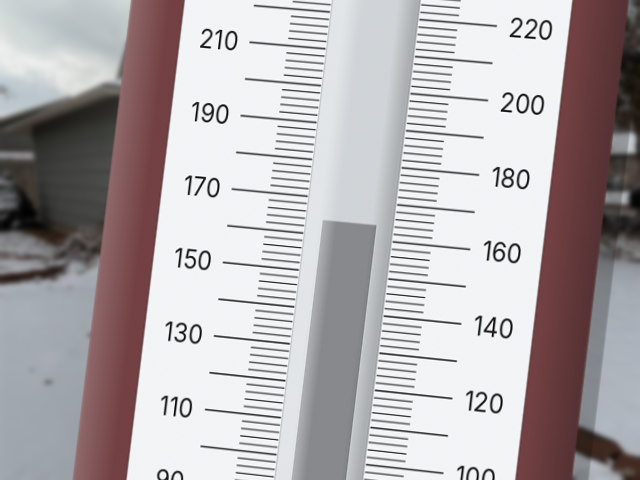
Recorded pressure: 164
